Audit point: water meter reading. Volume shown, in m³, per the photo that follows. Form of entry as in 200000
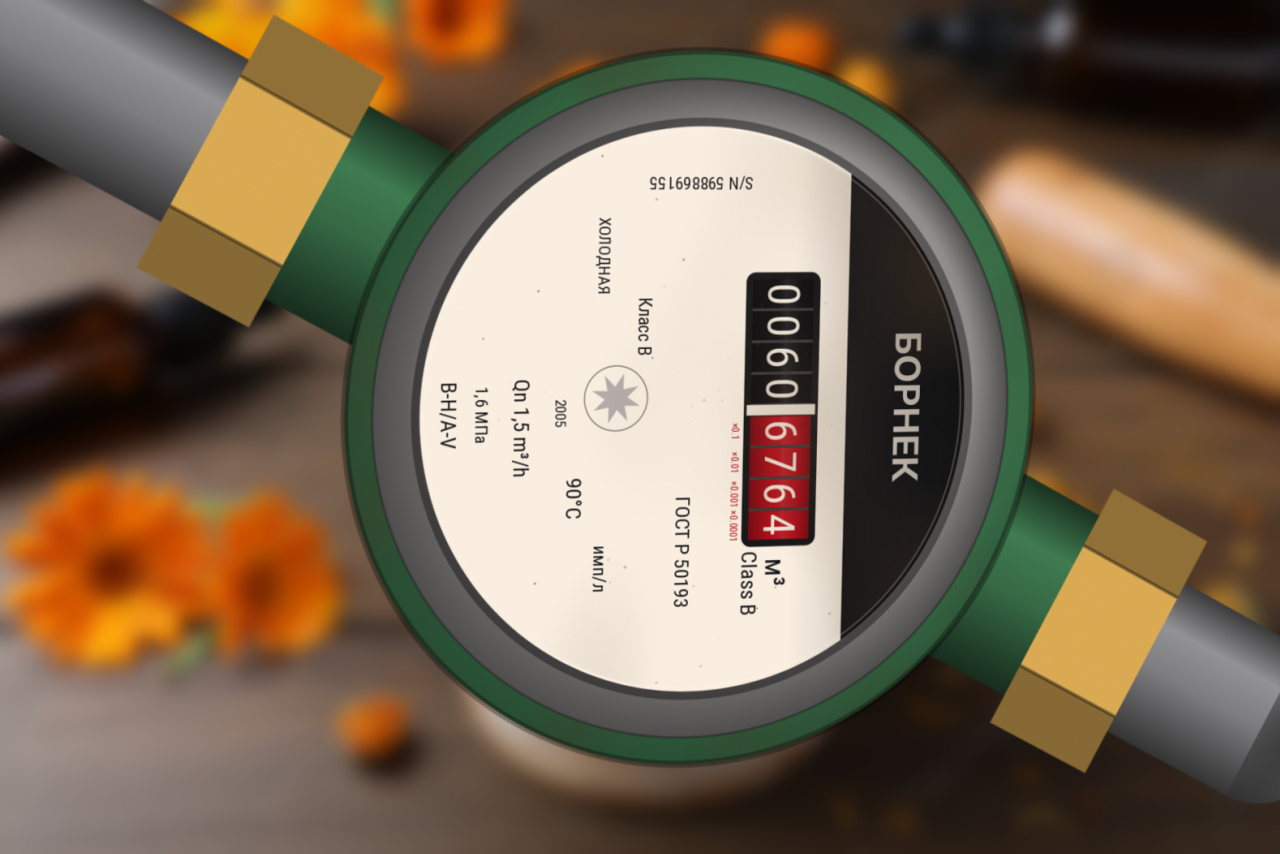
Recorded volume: 60.6764
